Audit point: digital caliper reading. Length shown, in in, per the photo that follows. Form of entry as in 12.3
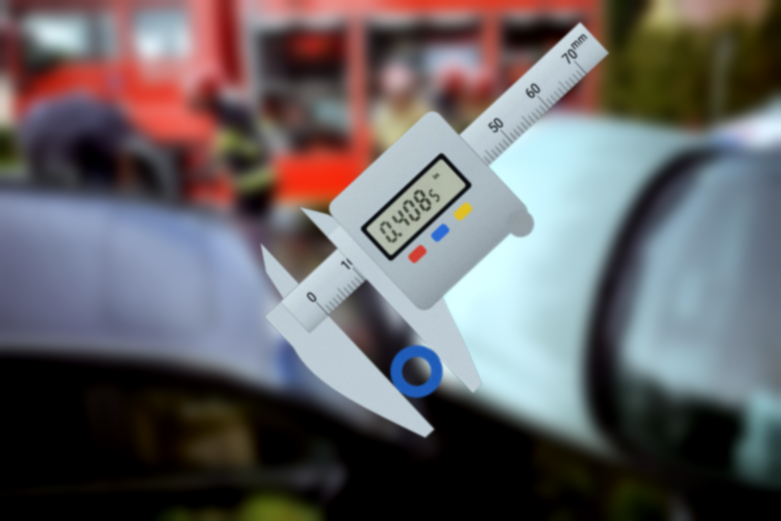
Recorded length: 0.4085
